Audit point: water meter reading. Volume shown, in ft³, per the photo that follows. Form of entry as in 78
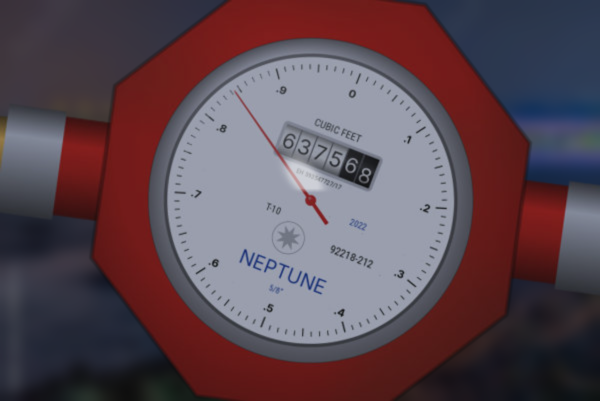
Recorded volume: 637567.84
